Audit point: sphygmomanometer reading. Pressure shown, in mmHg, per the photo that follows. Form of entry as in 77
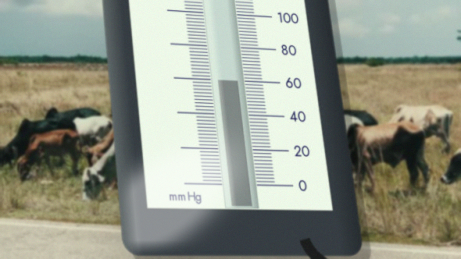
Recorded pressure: 60
